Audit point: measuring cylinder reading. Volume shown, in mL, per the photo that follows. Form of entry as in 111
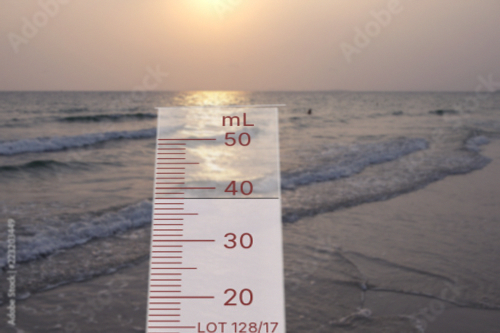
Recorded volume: 38
